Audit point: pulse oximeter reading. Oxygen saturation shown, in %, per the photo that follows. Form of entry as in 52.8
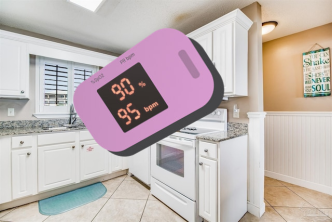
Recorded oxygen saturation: 90
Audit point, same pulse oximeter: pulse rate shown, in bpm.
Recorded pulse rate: 95
